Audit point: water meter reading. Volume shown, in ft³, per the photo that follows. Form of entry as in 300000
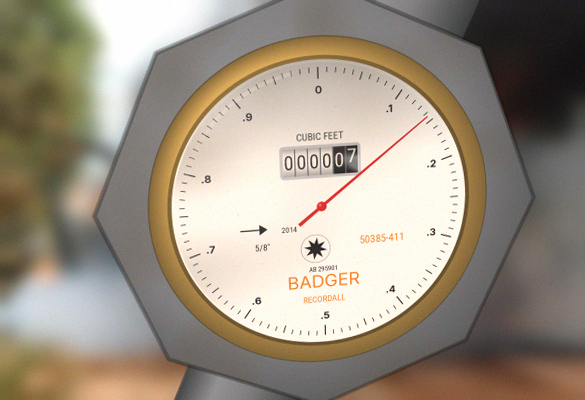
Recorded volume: 7.14
